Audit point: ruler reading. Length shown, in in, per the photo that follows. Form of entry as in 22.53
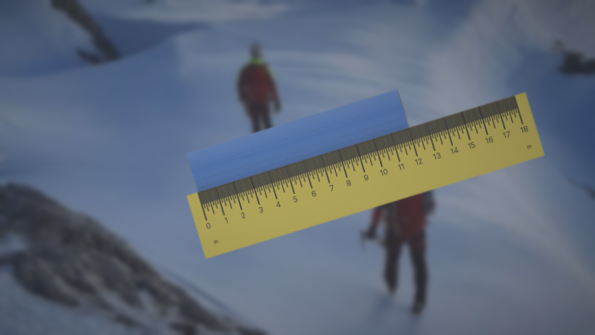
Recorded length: 12
